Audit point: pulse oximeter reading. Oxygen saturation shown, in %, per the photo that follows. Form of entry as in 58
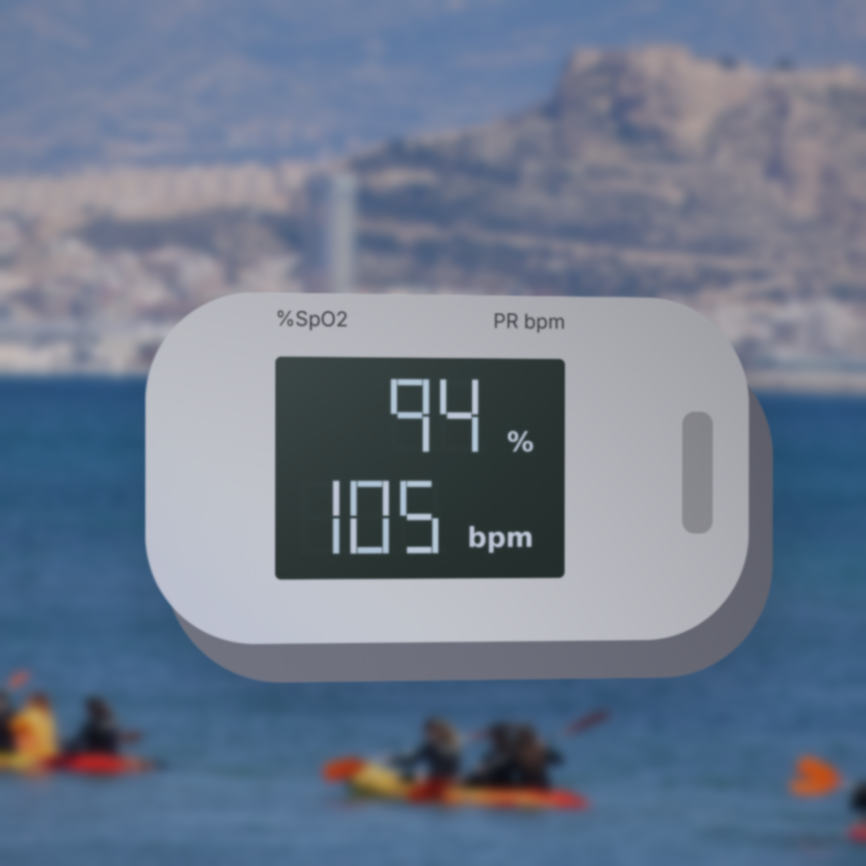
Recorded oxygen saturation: 94
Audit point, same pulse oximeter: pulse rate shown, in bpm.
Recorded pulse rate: 105
